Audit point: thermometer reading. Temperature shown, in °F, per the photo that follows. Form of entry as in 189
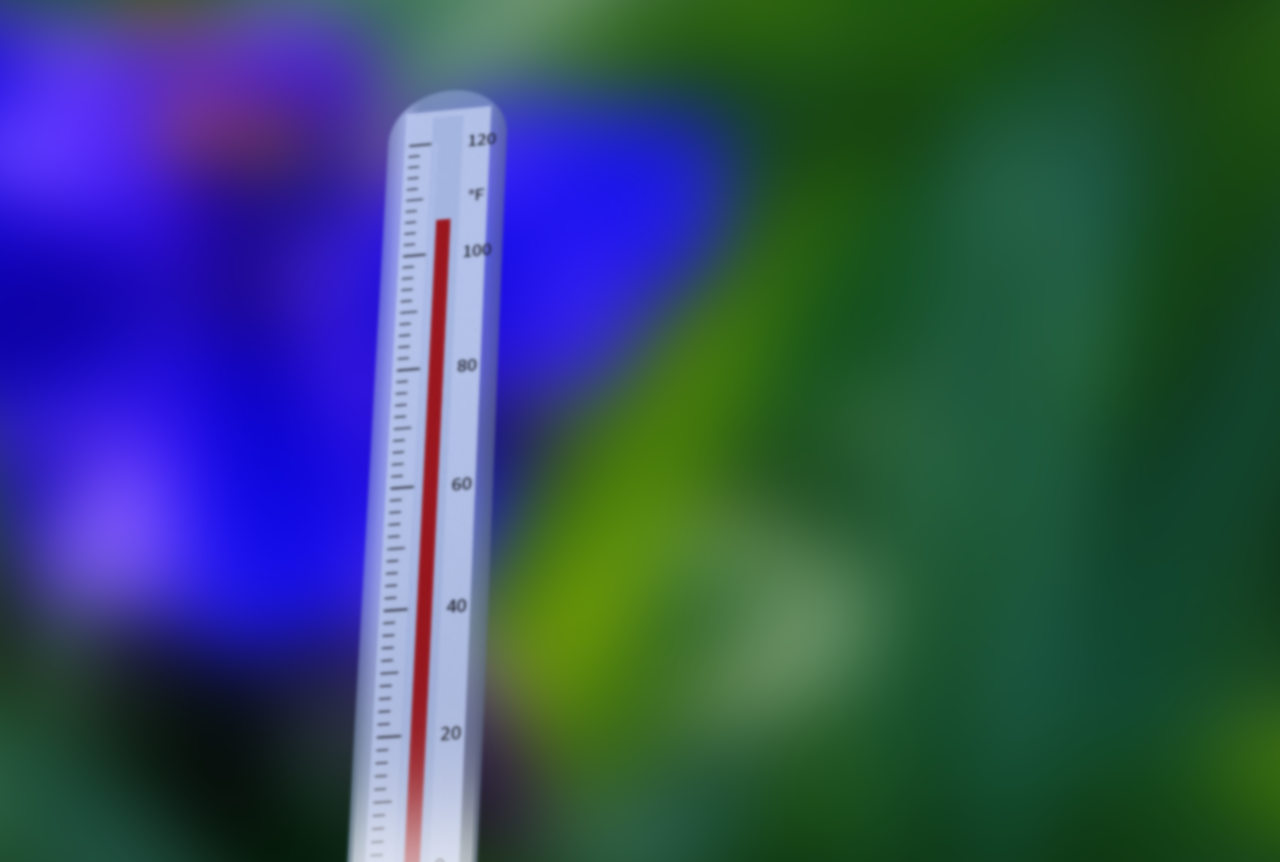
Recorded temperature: 106
